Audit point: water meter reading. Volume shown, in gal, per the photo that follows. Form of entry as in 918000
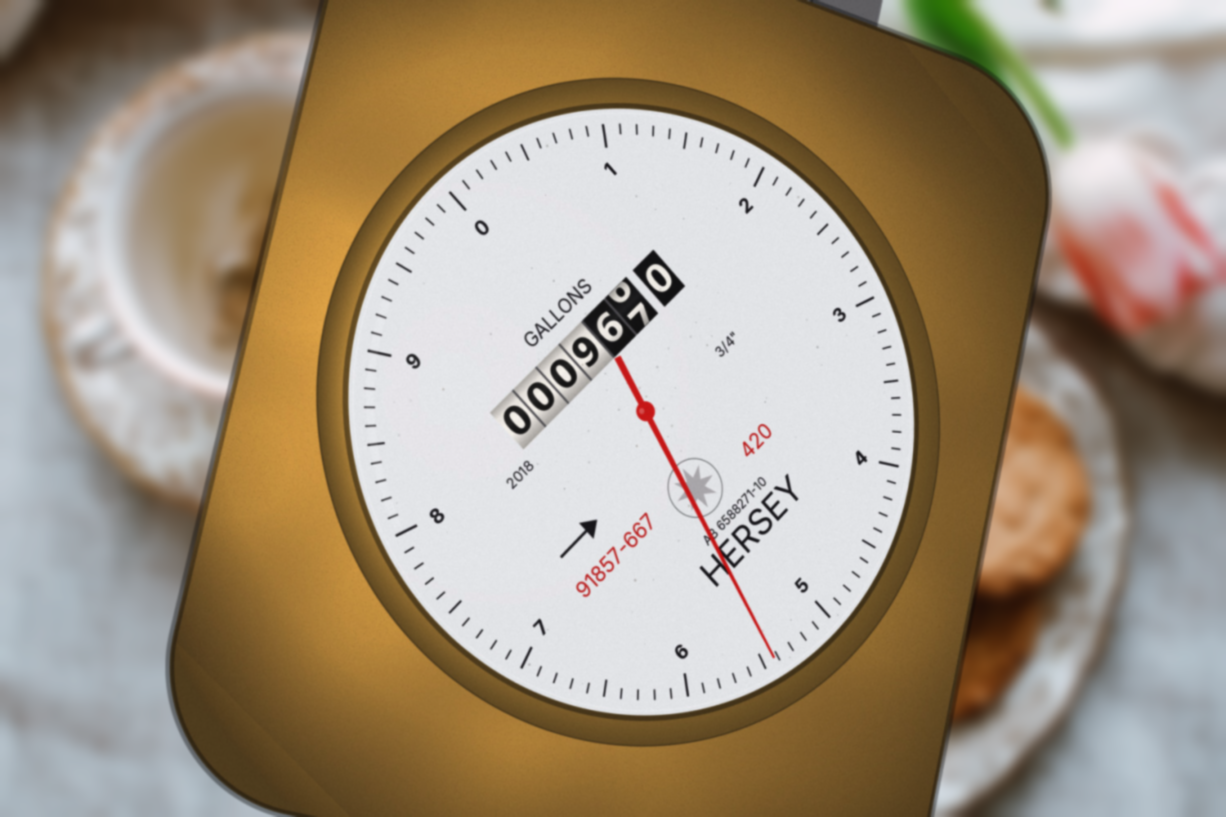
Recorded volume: 9665.4
